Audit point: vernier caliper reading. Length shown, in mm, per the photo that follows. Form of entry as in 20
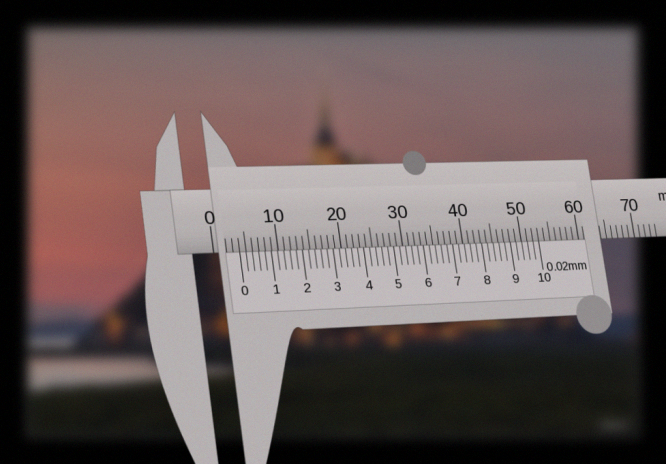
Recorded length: 4.0
